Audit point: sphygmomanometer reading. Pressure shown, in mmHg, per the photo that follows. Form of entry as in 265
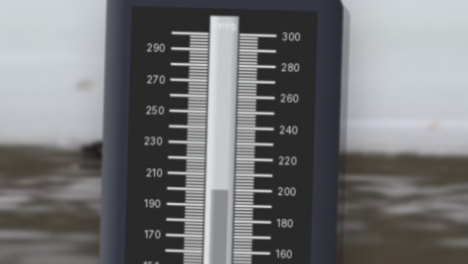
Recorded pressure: 200
